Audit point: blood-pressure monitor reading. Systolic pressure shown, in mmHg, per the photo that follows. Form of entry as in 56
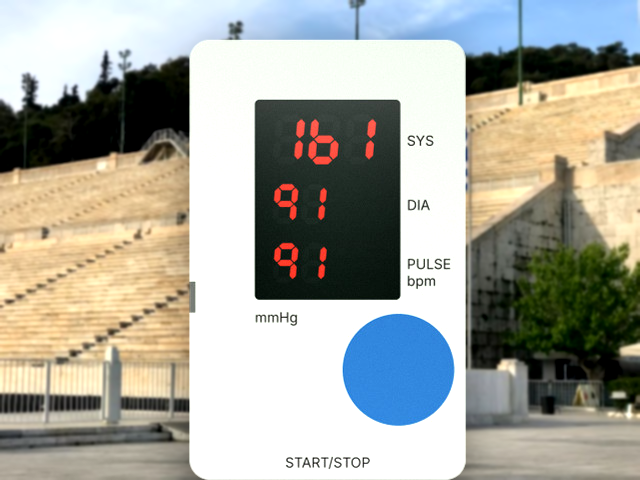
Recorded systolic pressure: 161
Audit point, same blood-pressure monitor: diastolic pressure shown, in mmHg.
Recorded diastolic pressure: 91
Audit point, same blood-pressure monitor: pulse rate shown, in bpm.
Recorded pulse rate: 91
